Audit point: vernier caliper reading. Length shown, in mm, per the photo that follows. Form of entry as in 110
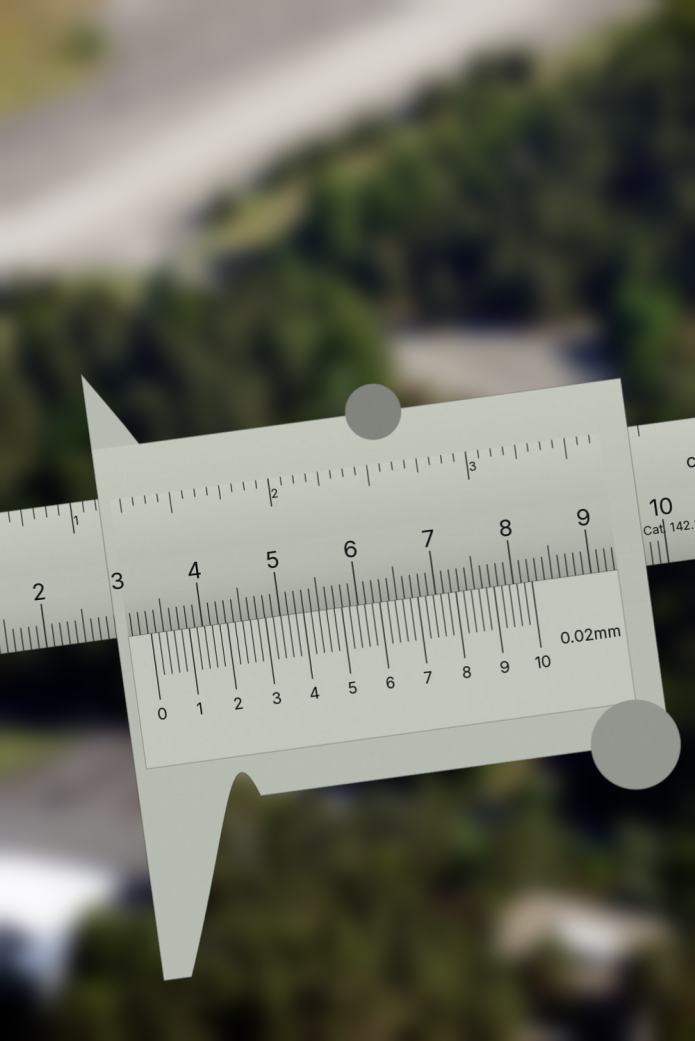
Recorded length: 33.4
